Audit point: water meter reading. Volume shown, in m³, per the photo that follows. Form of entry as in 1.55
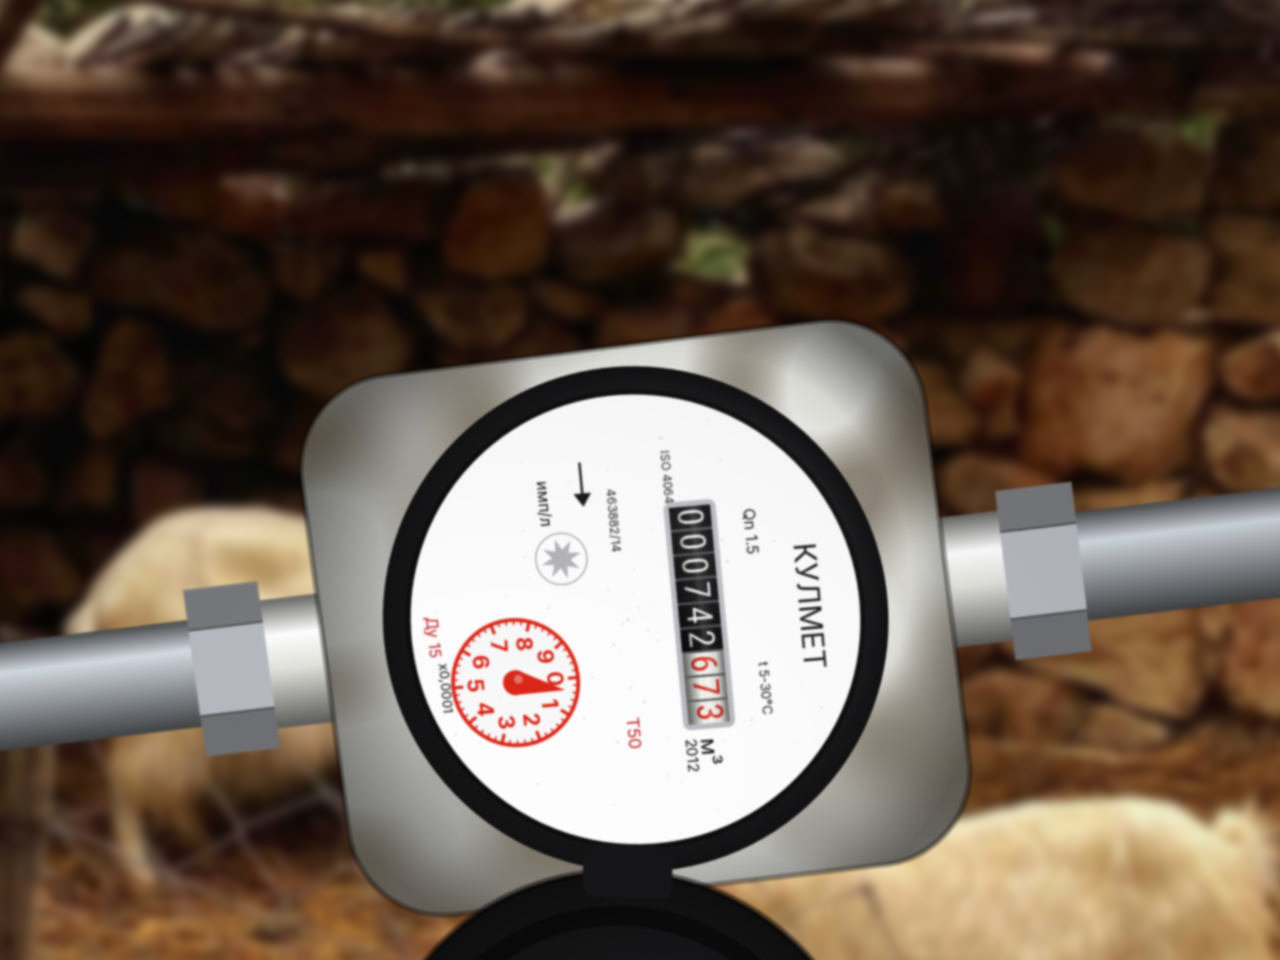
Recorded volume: 742.6730
